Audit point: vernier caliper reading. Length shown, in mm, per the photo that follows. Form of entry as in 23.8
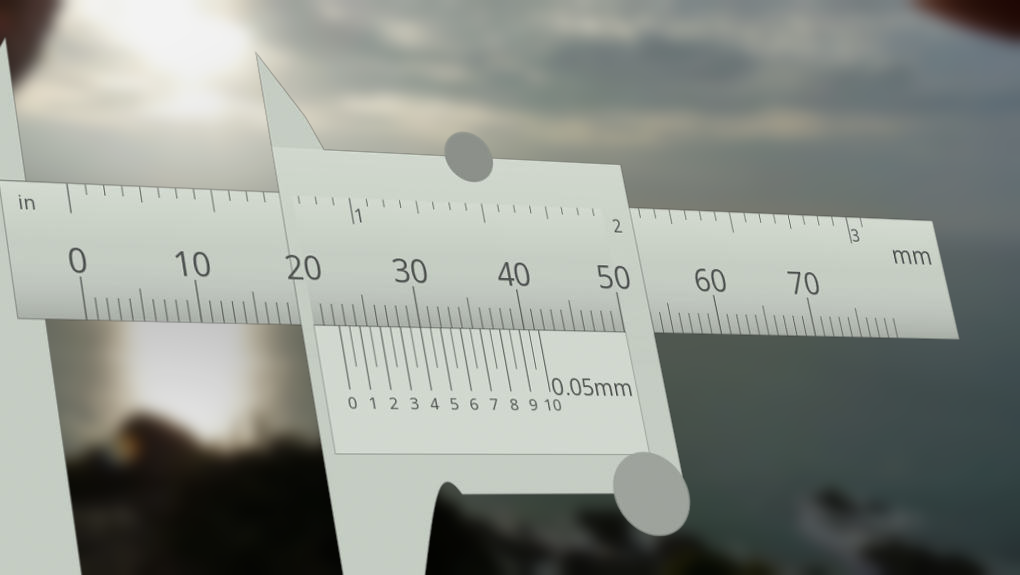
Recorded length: 22.4
